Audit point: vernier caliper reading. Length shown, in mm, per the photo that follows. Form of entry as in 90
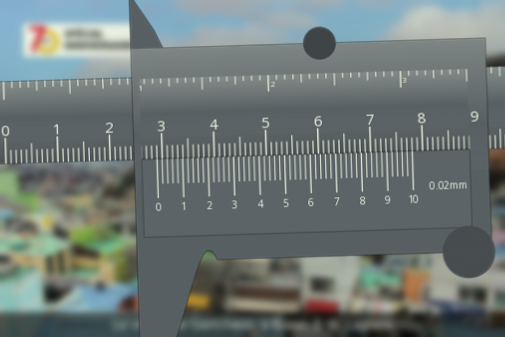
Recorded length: 29.0
